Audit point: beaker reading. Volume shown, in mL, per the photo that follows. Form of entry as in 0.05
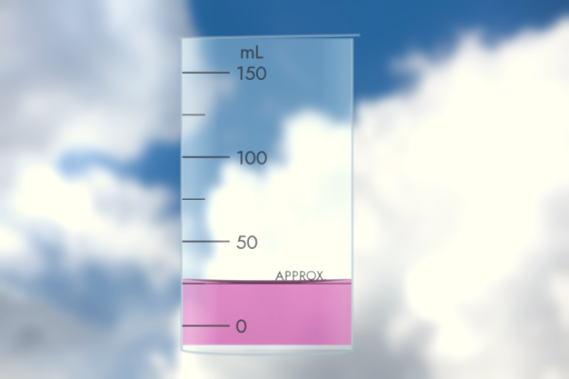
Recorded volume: 25
